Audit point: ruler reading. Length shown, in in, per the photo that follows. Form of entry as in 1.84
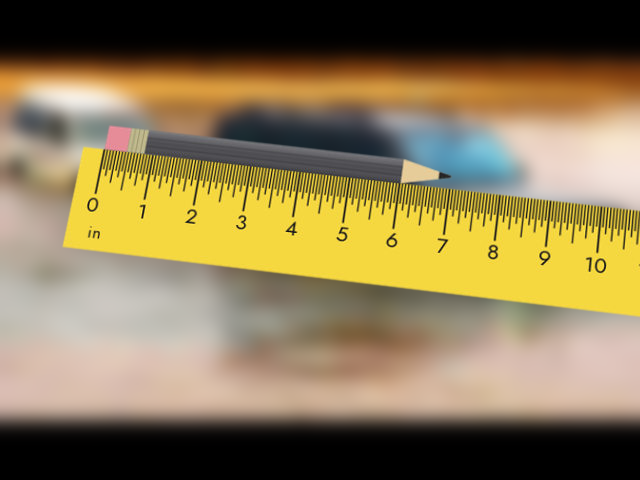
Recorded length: 7
